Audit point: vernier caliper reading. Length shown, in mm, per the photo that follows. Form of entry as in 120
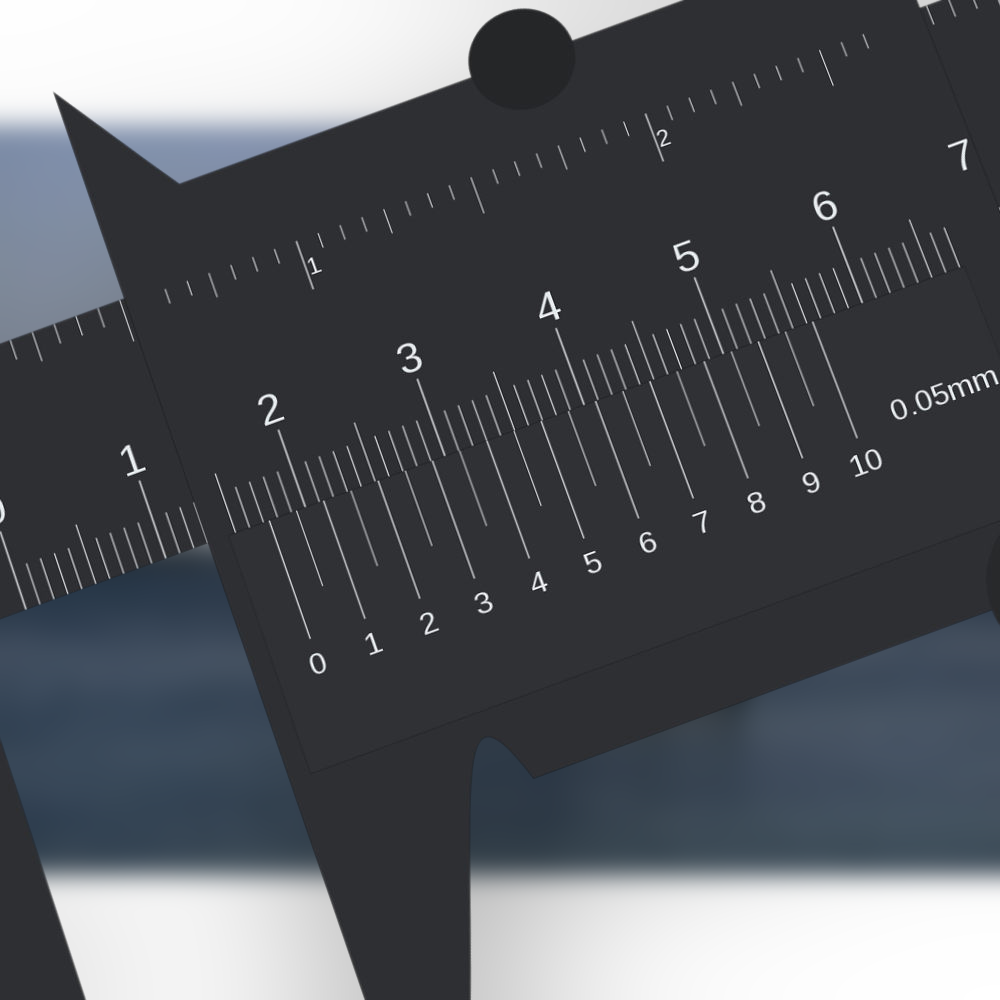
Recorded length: 17.4
